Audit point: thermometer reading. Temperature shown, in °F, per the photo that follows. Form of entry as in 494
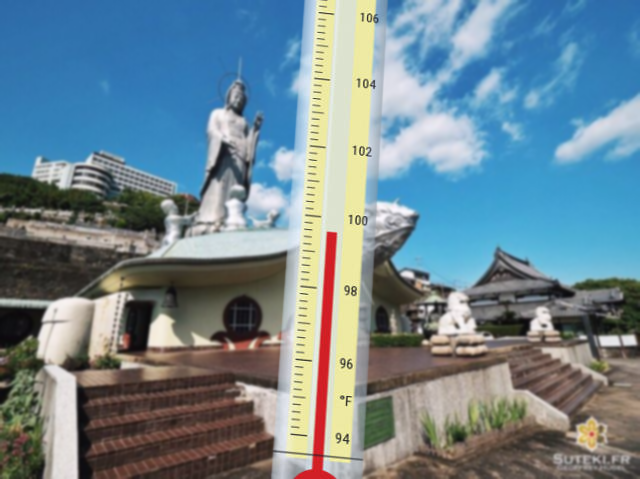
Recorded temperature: 99.6
